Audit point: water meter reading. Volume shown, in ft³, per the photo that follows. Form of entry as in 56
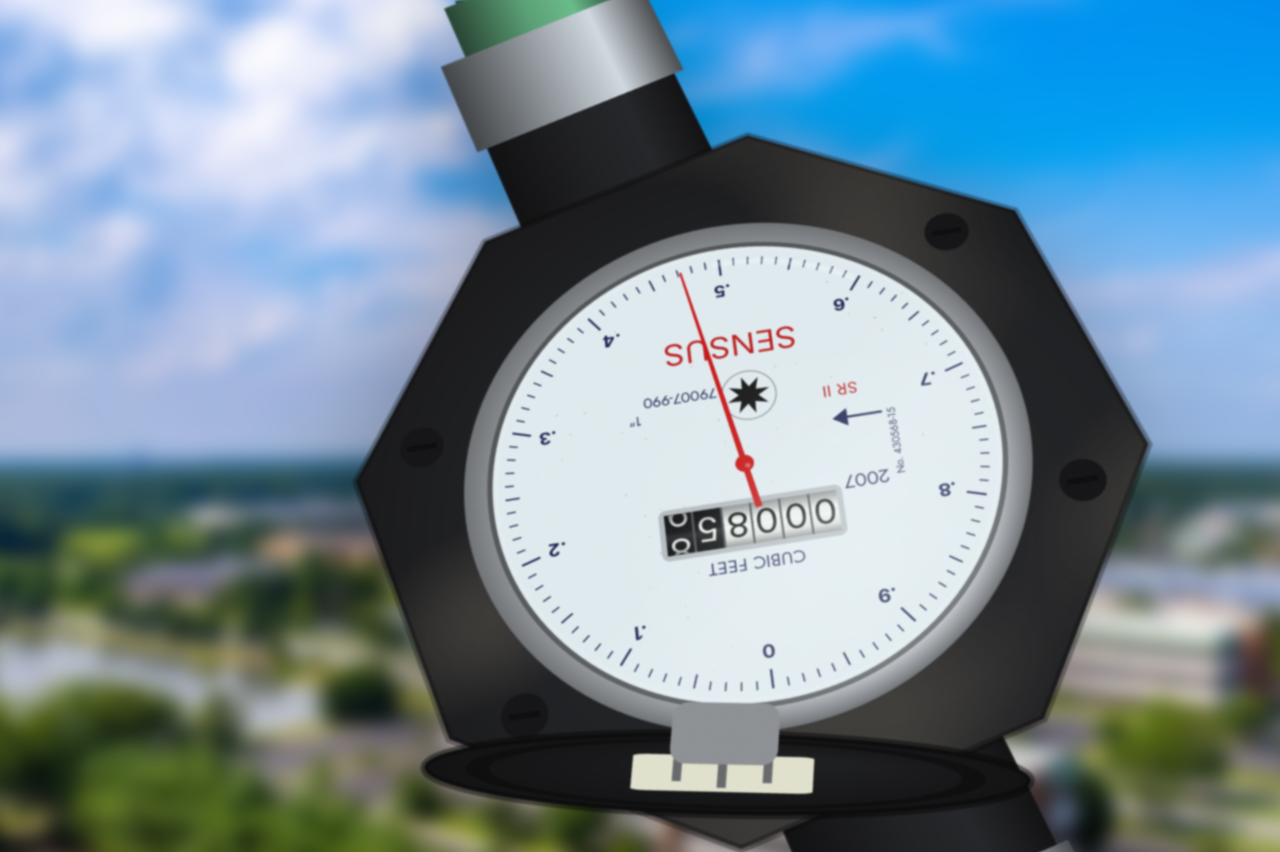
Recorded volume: 858.47
